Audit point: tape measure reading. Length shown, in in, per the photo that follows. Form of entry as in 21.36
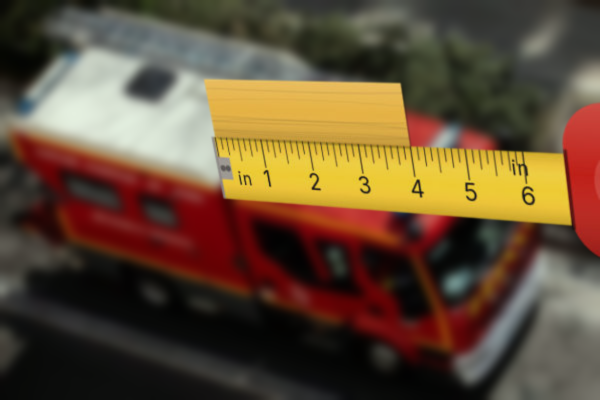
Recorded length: 4
